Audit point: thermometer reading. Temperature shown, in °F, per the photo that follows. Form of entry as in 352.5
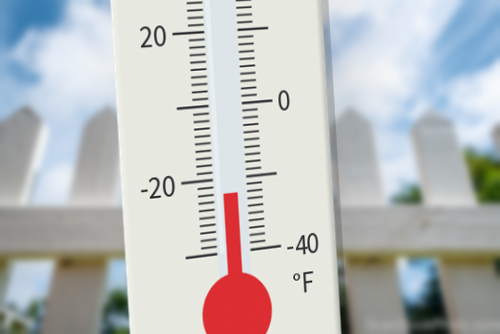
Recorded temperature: -24
